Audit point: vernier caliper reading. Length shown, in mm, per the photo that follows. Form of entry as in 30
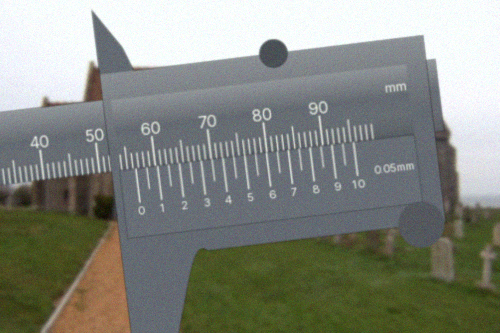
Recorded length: 56.5
